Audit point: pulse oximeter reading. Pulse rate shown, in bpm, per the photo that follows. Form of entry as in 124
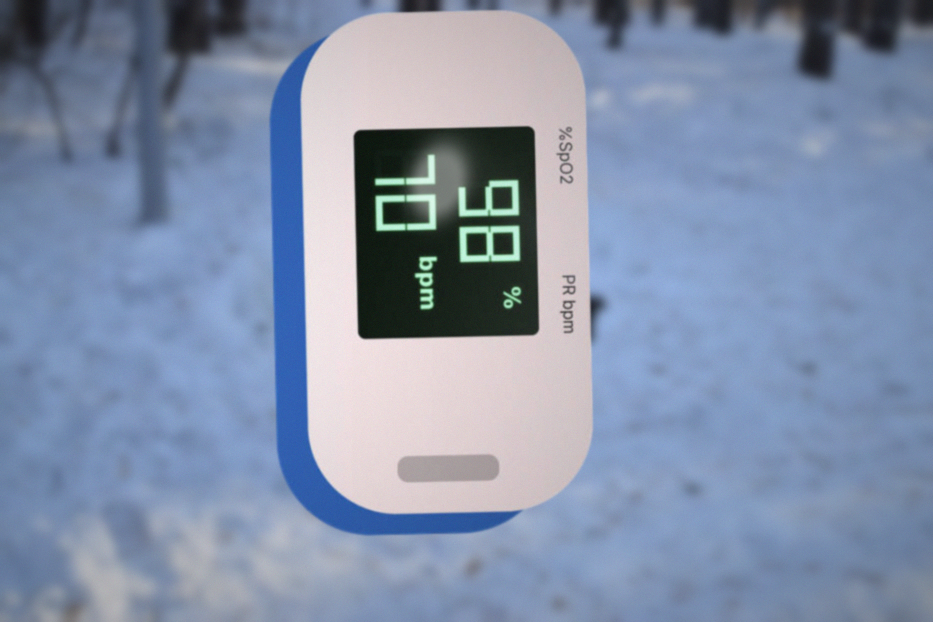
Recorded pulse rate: 70
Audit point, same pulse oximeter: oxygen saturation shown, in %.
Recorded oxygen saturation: 98
